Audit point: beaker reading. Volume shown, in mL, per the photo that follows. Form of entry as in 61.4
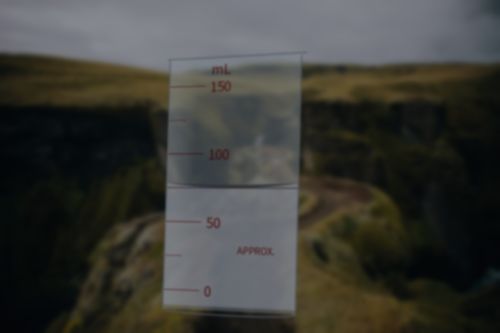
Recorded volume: 75
